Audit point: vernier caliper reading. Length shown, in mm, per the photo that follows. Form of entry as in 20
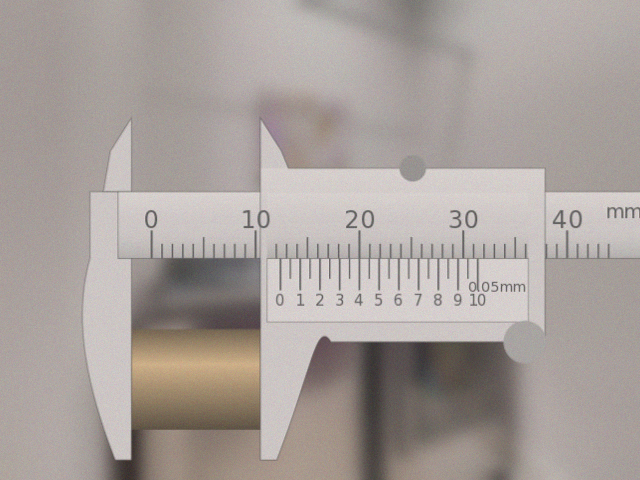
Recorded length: 12.4
